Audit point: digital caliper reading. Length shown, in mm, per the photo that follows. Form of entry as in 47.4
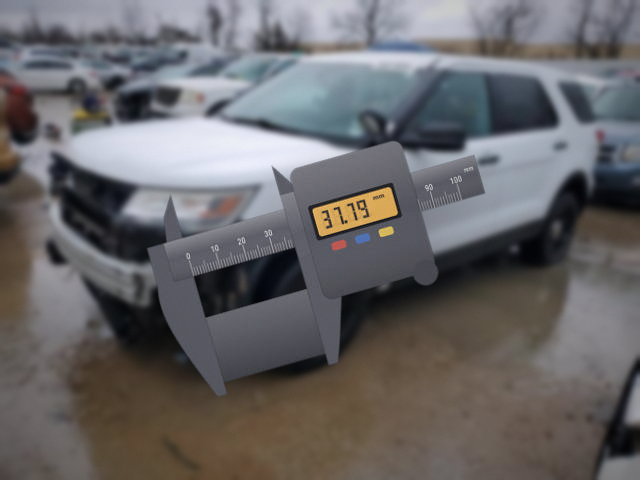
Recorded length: 37.79
